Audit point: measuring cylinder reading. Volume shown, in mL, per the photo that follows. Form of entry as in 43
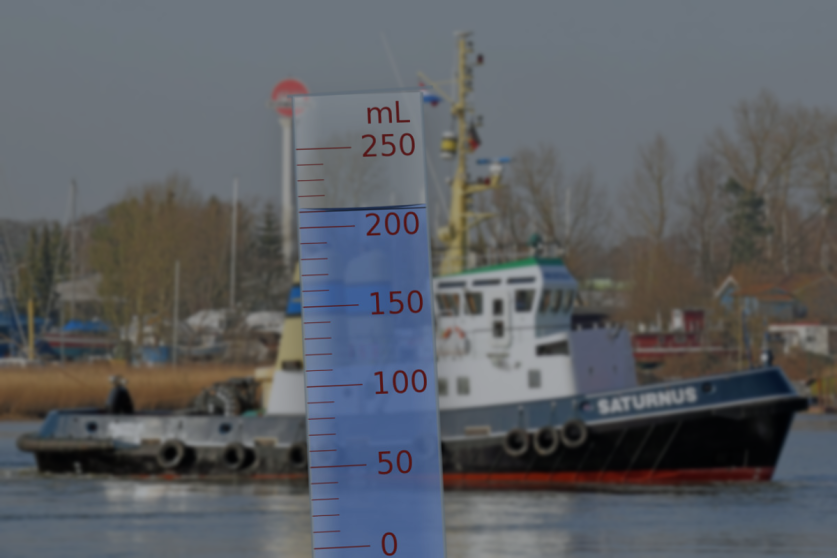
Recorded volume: 210
